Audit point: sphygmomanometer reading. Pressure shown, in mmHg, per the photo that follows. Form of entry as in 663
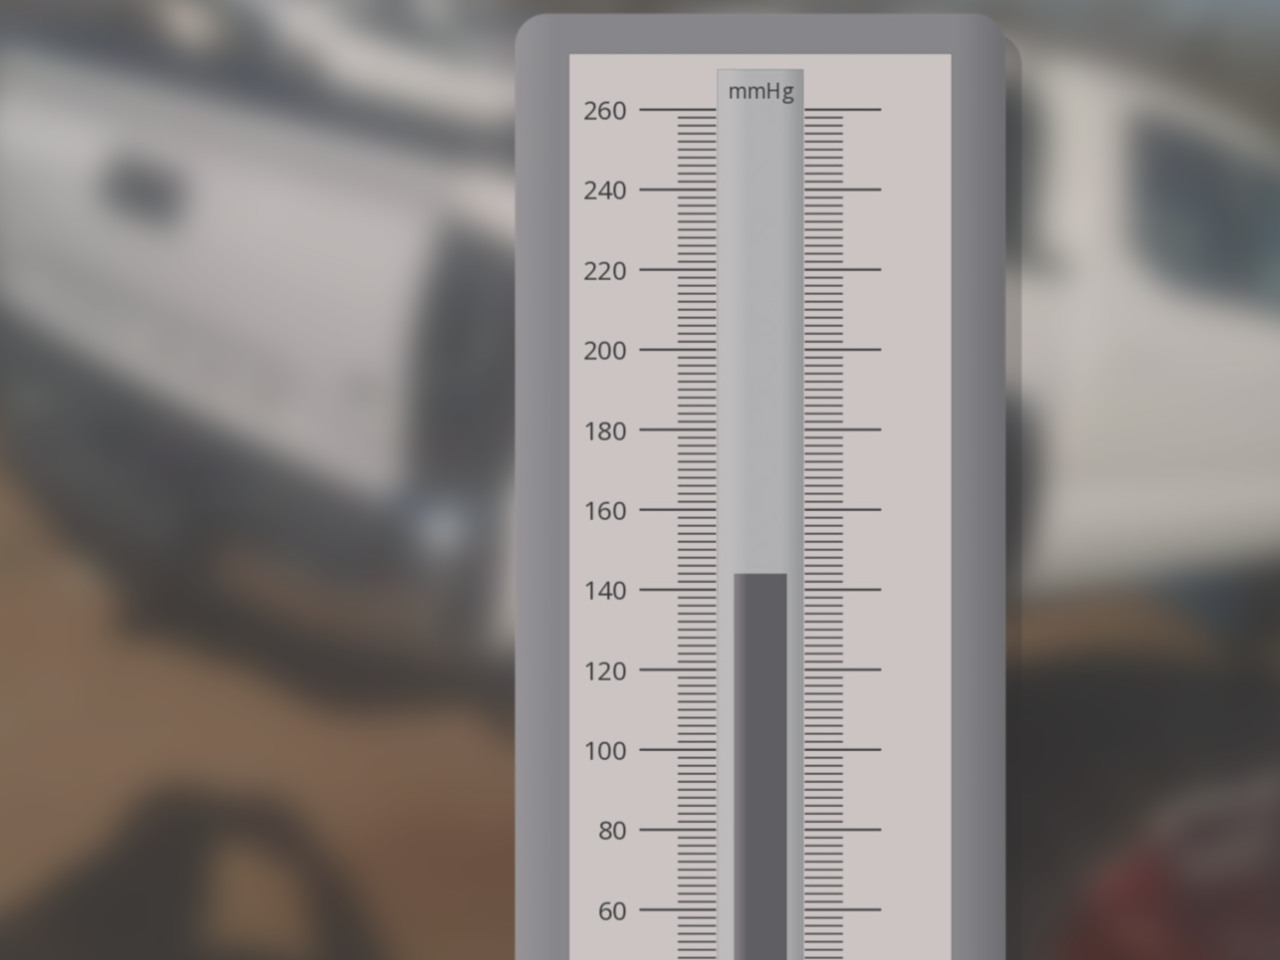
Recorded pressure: 144
